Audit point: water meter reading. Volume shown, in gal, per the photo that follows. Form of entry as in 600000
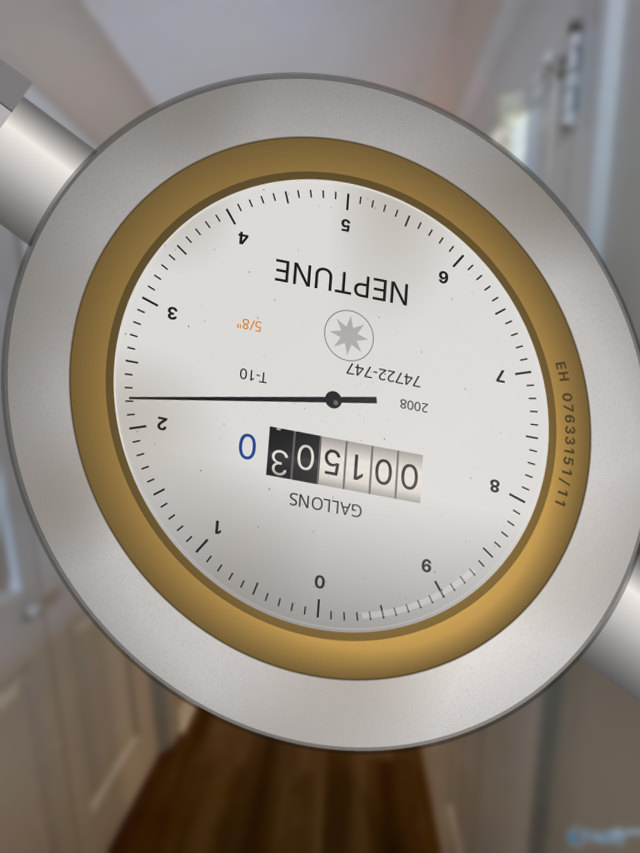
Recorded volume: 15032.2
